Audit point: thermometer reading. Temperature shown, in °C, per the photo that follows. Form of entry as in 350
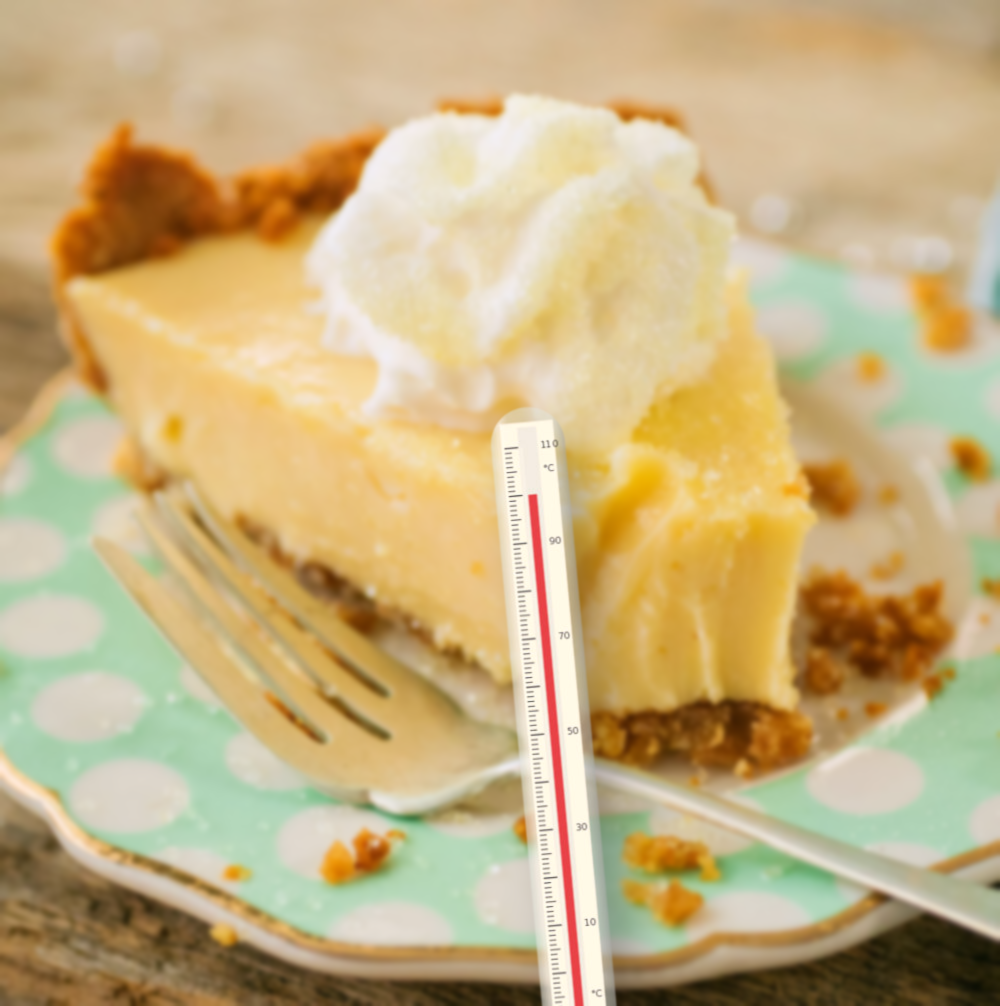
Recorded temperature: 100
